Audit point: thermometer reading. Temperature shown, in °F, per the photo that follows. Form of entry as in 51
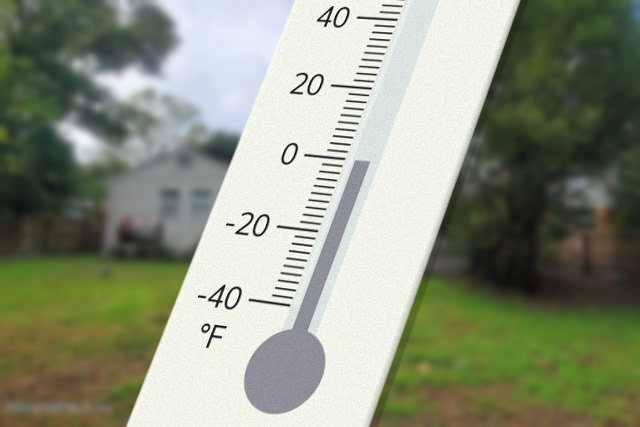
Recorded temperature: 0
